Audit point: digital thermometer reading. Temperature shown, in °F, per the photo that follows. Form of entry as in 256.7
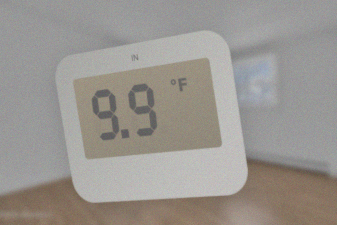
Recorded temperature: 9.9
